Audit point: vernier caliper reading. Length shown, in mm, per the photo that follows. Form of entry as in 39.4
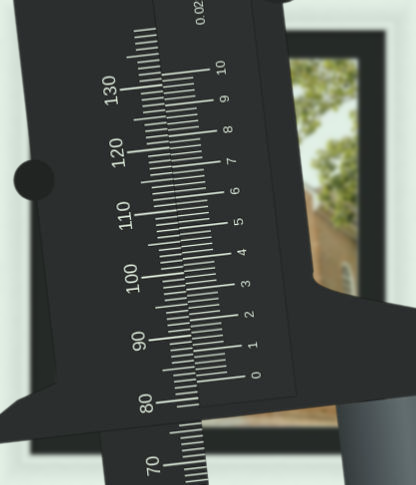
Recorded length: 82.6
